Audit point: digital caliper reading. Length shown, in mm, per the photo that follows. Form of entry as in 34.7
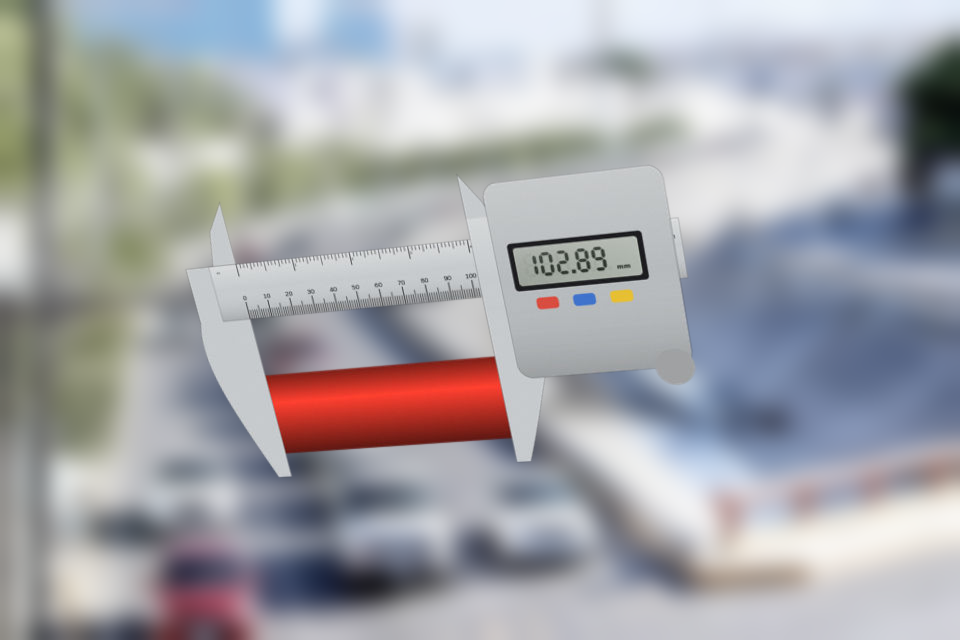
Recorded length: 102.89
